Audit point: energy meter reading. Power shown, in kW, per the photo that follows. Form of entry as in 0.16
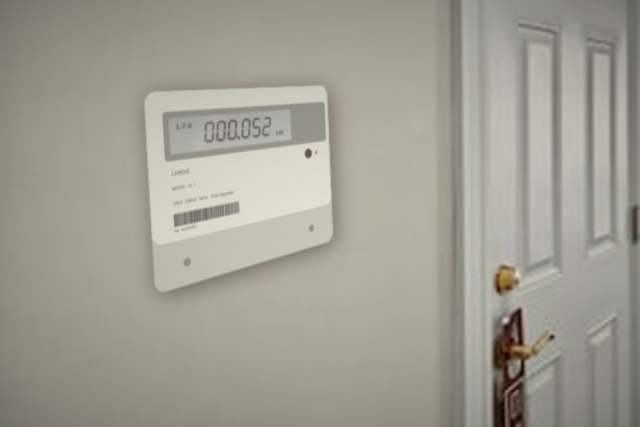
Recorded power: 0.052
